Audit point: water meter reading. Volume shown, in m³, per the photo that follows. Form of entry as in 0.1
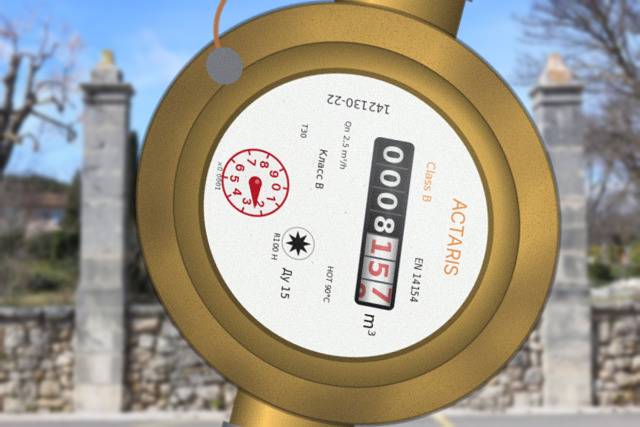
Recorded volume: 8.1572
